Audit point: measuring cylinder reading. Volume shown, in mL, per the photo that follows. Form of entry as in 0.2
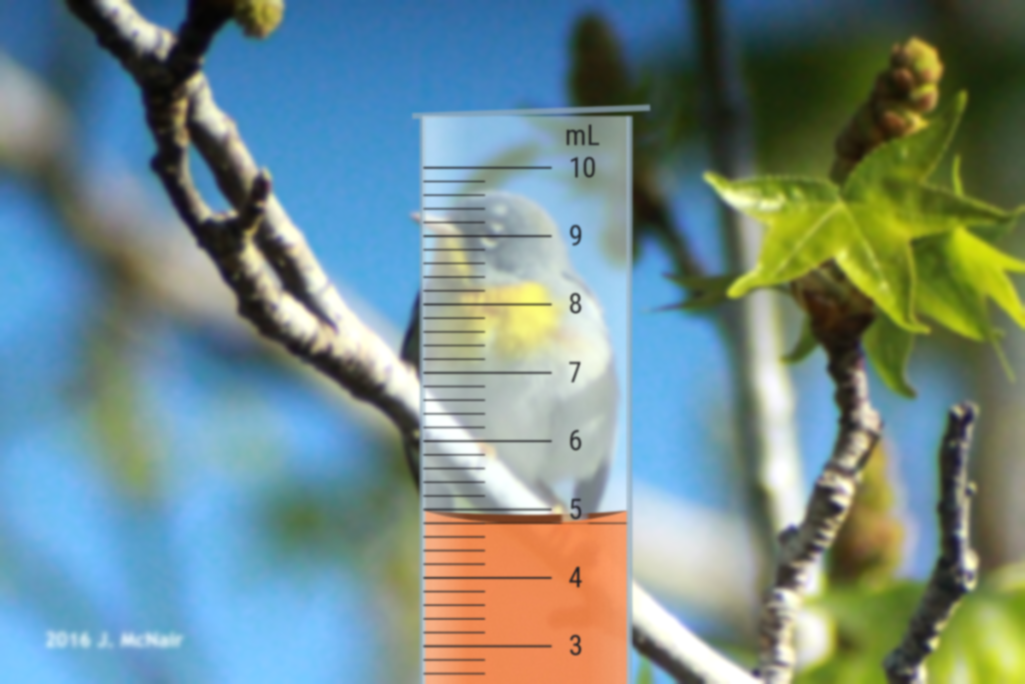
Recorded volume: 4.8
